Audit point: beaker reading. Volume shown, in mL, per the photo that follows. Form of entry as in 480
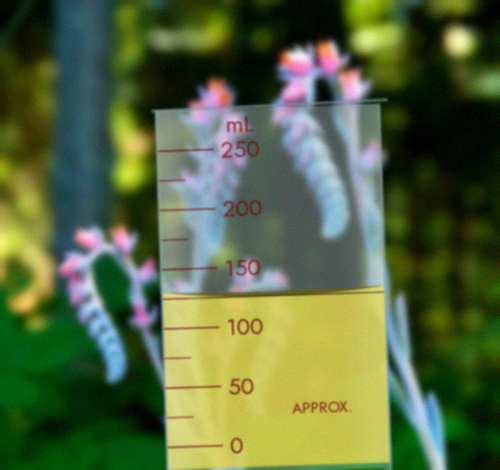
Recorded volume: 125
